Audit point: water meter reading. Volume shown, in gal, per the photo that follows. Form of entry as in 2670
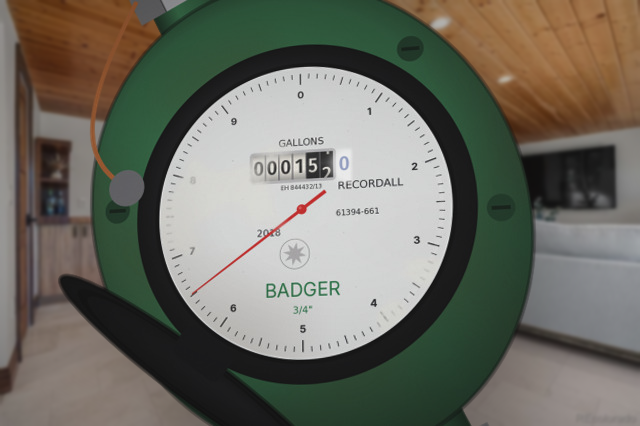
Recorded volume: 1516.5
